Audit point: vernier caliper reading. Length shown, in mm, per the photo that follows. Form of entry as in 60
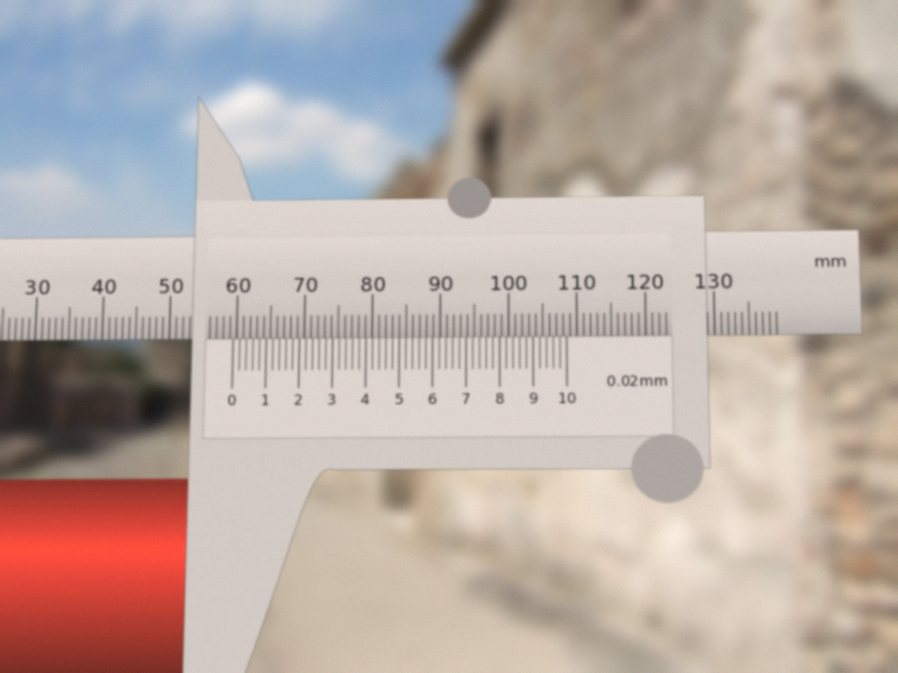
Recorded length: 59.5
